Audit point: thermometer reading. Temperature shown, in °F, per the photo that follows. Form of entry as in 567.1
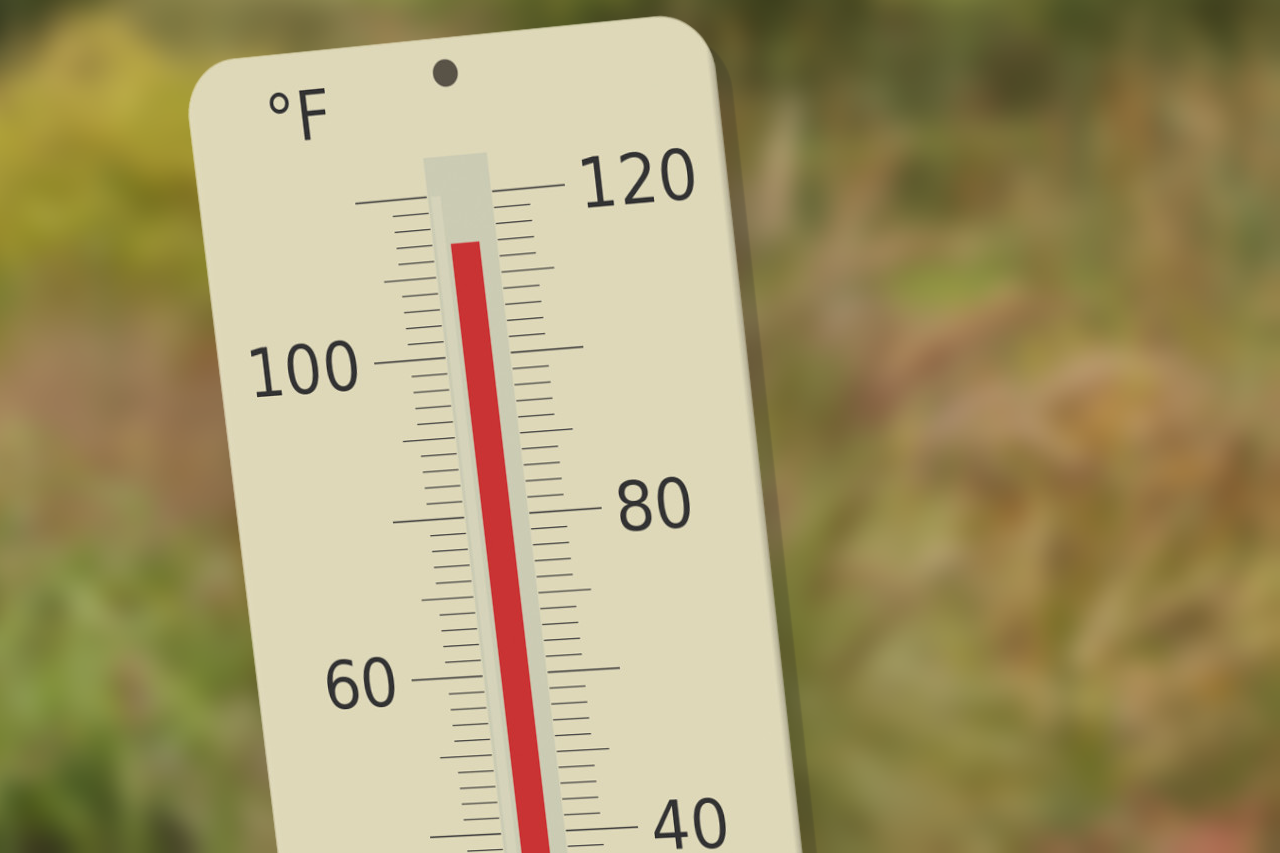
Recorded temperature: 114
